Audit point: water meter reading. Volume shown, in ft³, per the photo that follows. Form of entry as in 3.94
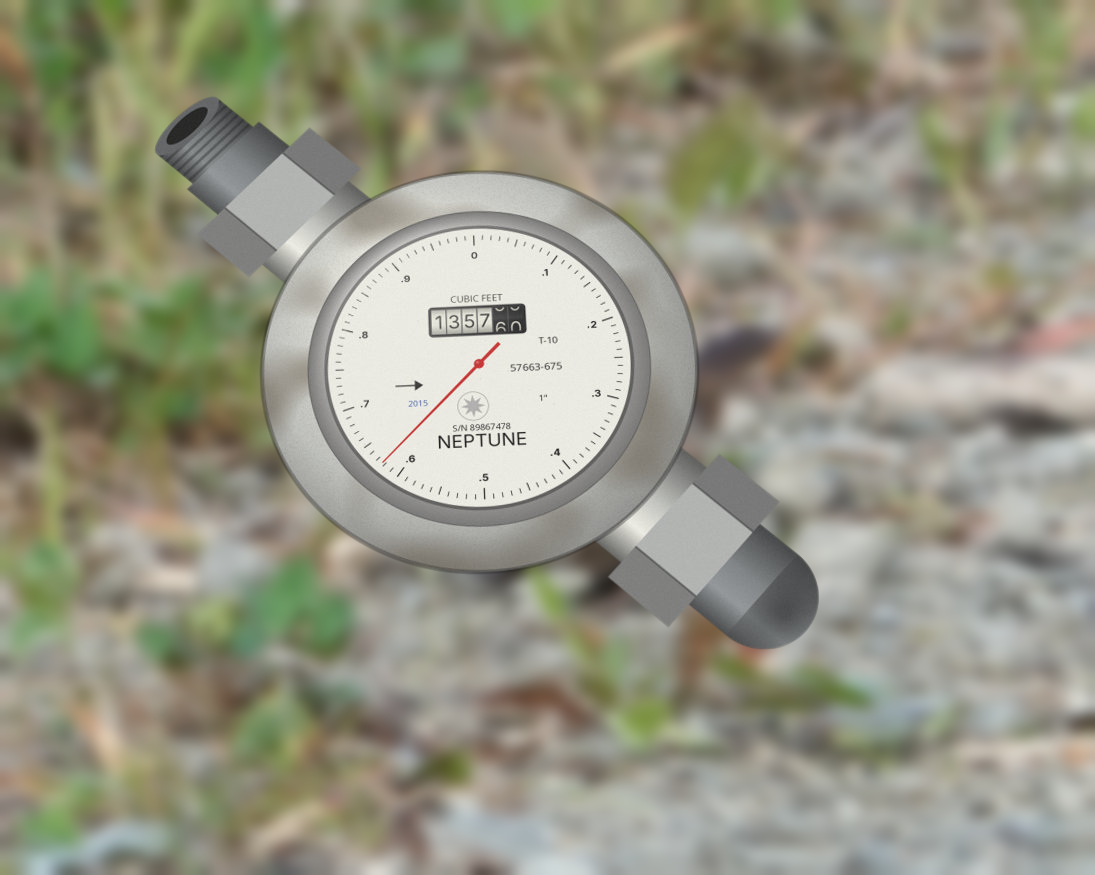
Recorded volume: 135759.62
